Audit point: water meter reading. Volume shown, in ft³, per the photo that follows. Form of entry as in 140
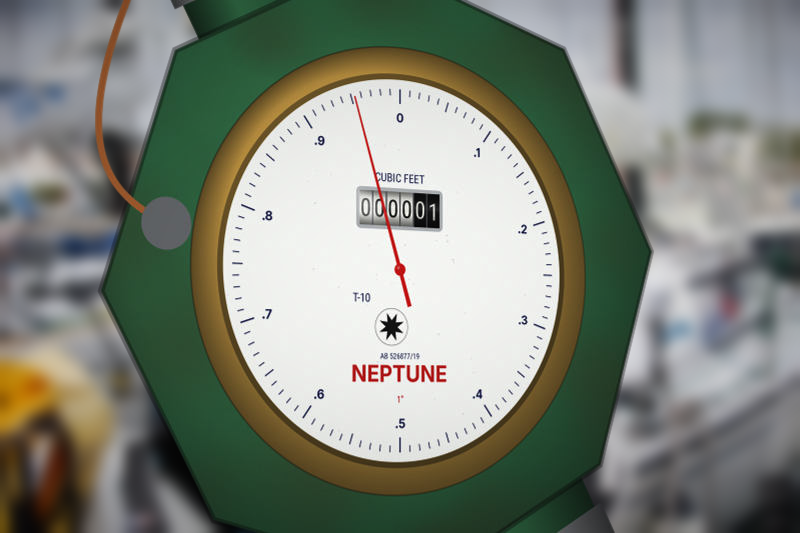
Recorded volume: 0.95
